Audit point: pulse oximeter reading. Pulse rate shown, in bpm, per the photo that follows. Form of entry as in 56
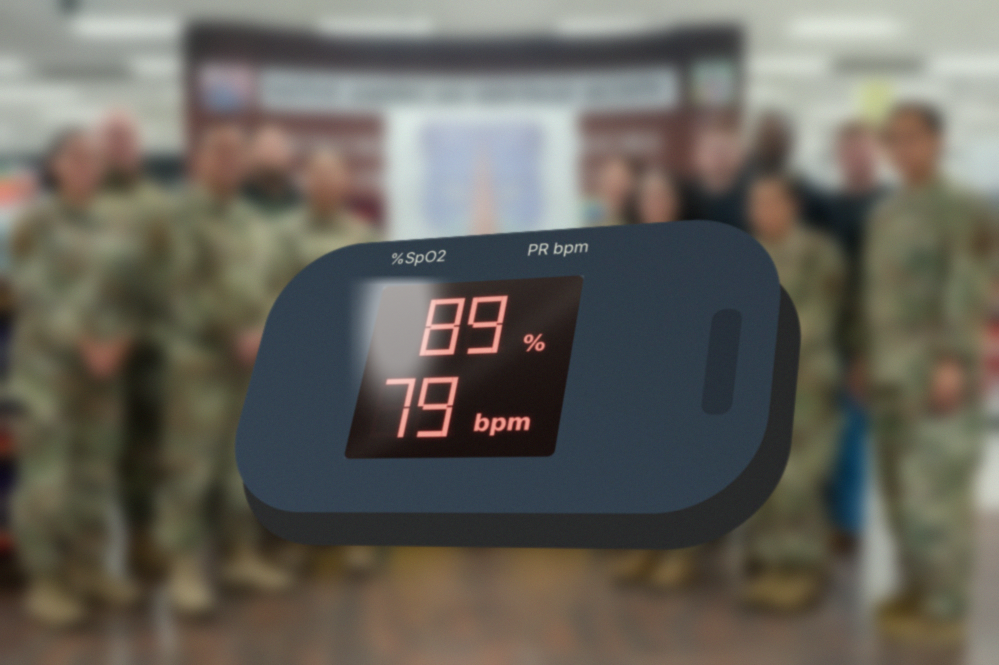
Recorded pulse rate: 79
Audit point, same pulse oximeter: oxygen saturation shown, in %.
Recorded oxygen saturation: 89
